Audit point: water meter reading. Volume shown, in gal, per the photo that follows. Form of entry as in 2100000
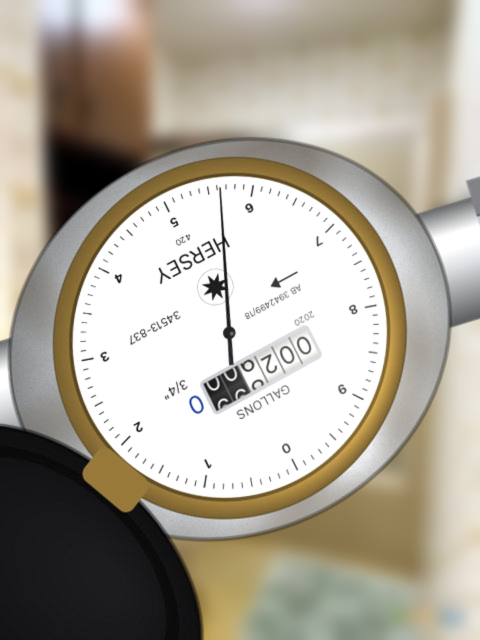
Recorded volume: 28995.6
